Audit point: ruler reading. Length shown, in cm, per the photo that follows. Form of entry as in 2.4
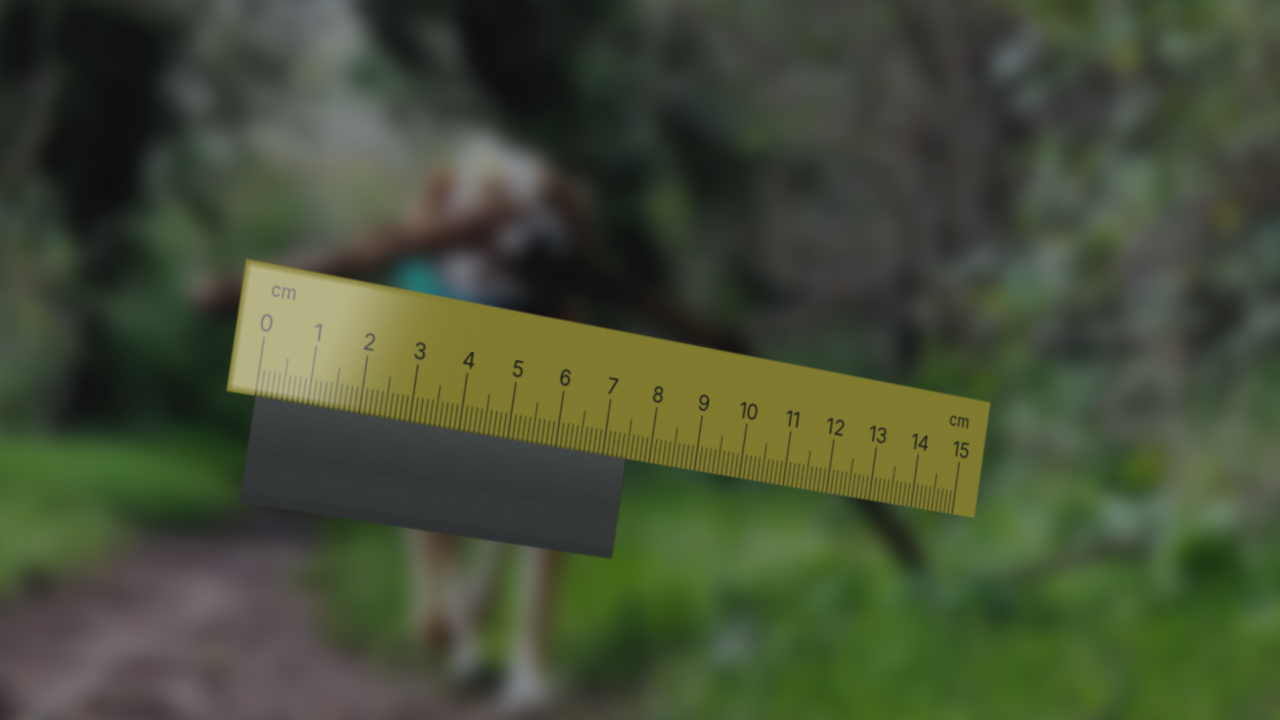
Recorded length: 7.5
